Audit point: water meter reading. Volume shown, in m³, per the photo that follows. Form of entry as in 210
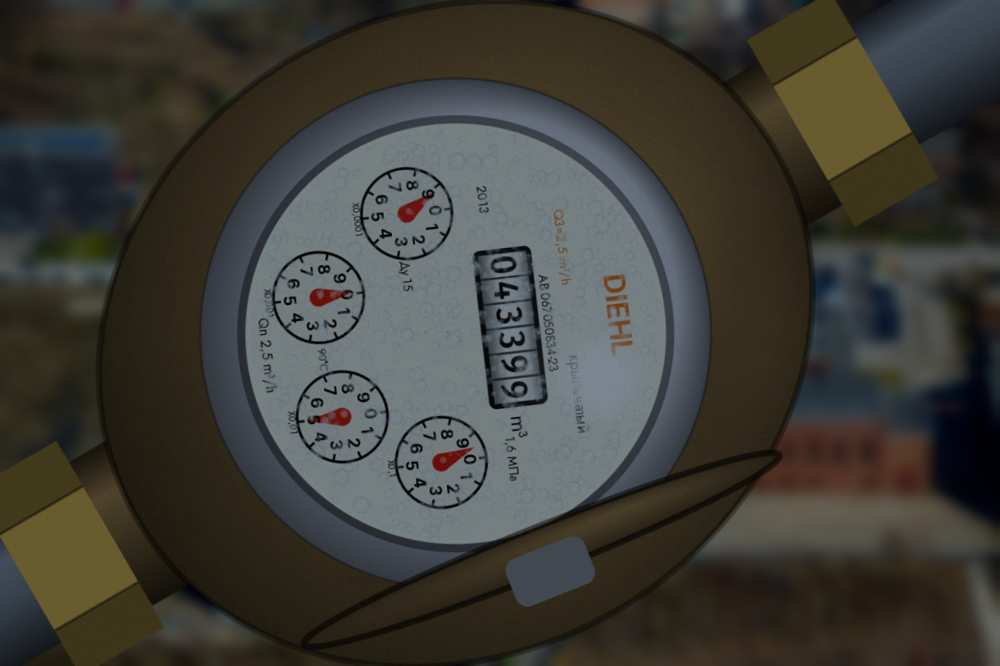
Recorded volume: 43398.9499
